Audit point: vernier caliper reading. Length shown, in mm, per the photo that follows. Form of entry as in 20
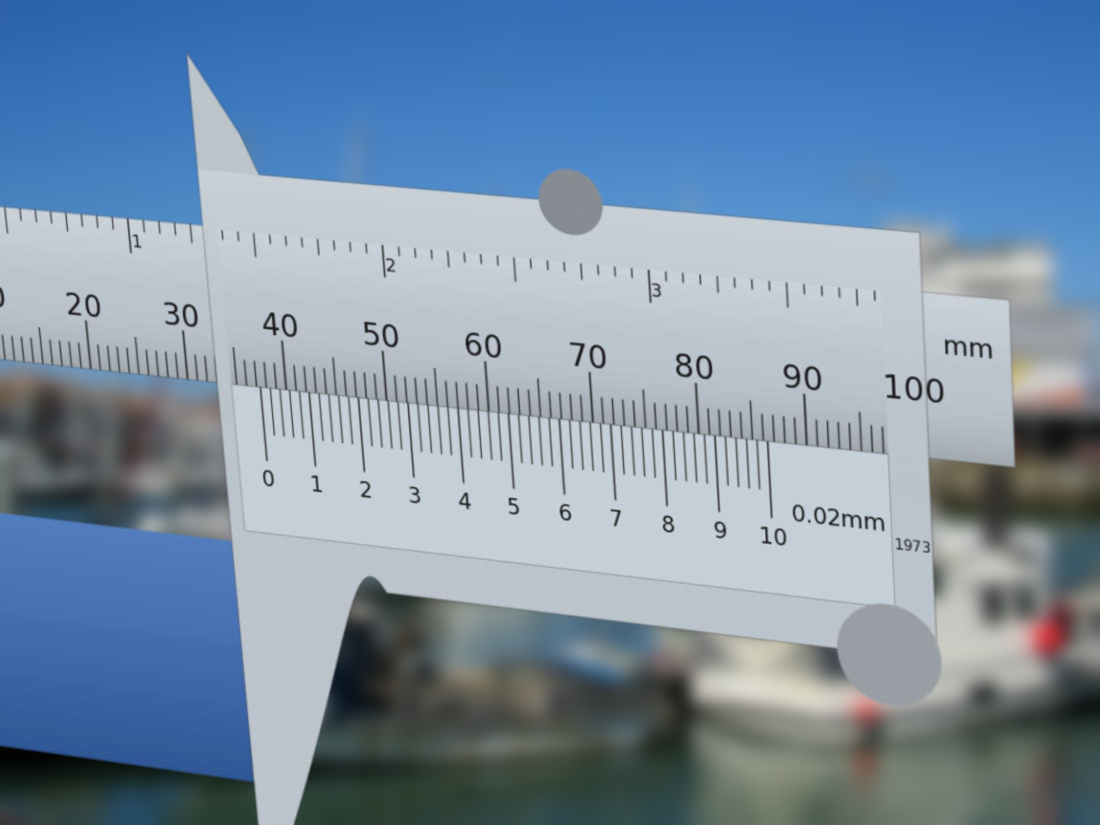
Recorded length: 37.4
